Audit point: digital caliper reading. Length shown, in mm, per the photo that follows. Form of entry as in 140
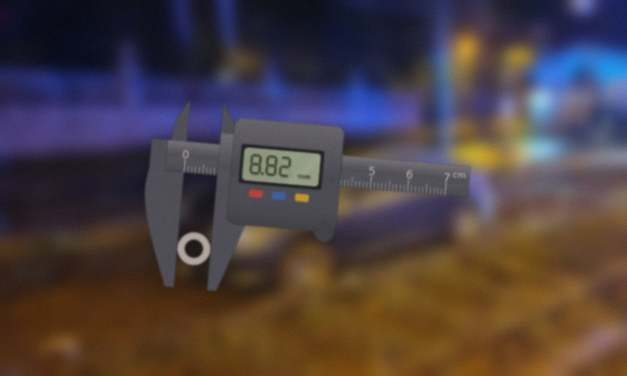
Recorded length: 8.82
